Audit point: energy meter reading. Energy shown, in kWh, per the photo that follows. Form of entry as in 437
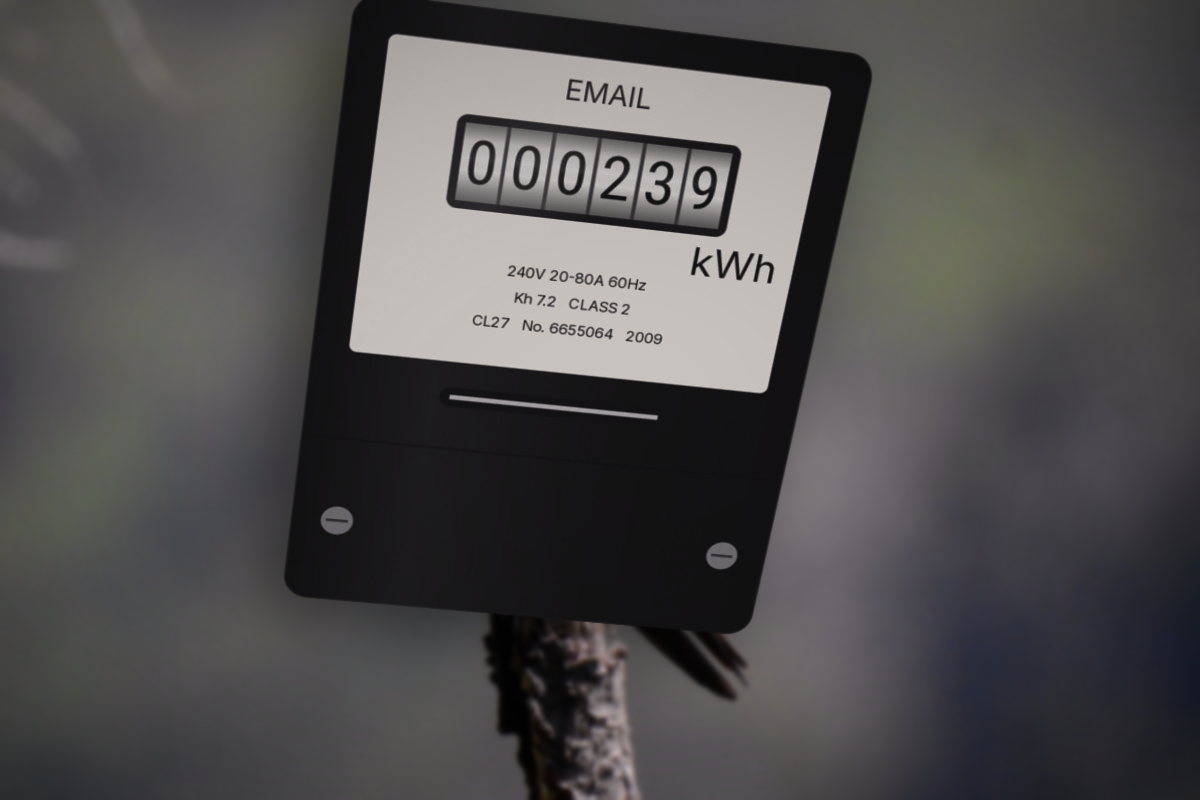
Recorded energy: 239
